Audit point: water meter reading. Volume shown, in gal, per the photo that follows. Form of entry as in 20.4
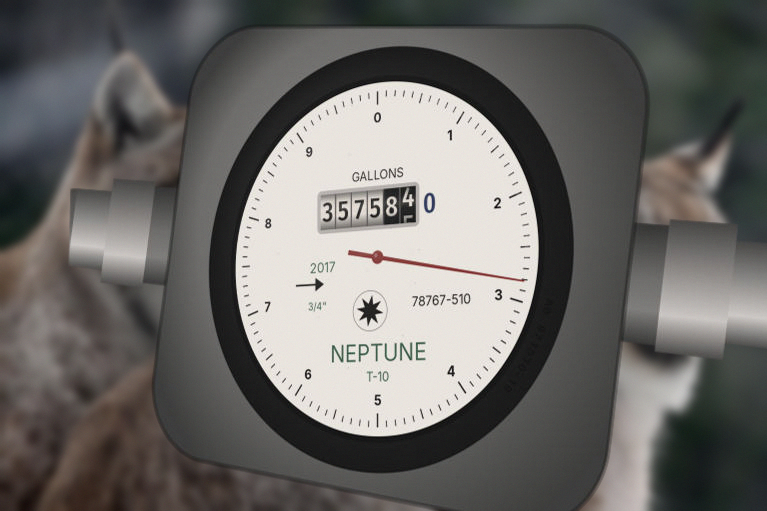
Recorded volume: 3575842.8
